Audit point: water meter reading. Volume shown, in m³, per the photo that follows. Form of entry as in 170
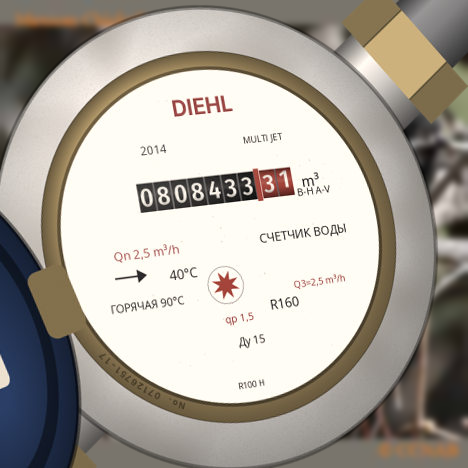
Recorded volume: 808433.31
